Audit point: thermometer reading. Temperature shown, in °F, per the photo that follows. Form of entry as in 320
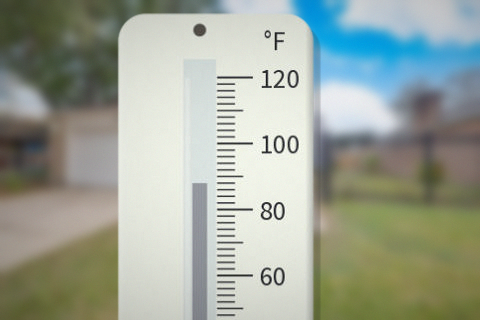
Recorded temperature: 88
